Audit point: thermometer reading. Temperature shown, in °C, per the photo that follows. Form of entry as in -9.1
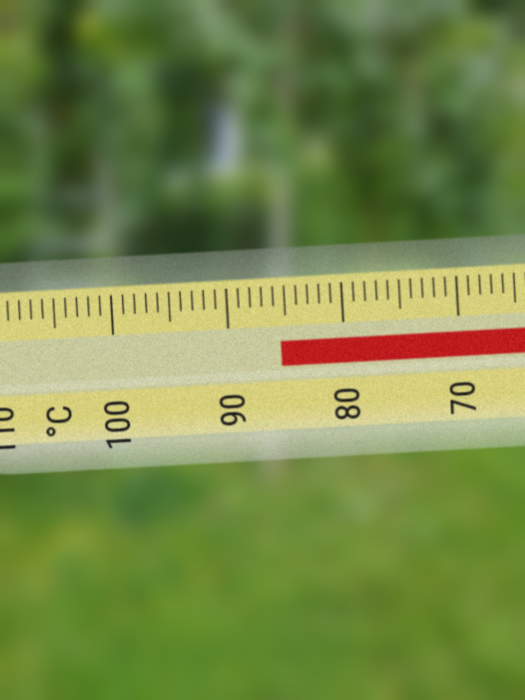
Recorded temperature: 85.5
